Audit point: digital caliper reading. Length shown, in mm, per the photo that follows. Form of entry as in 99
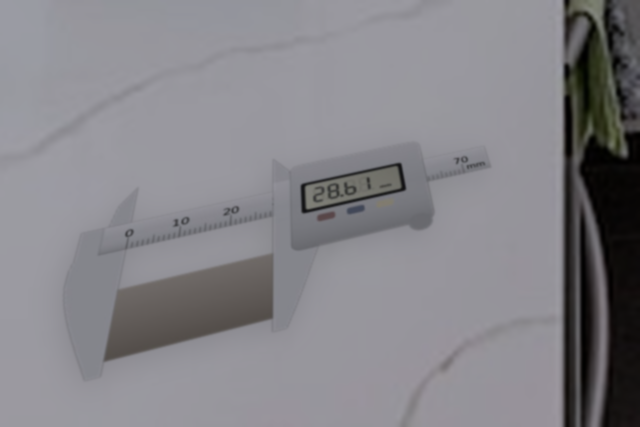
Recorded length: 28.61
